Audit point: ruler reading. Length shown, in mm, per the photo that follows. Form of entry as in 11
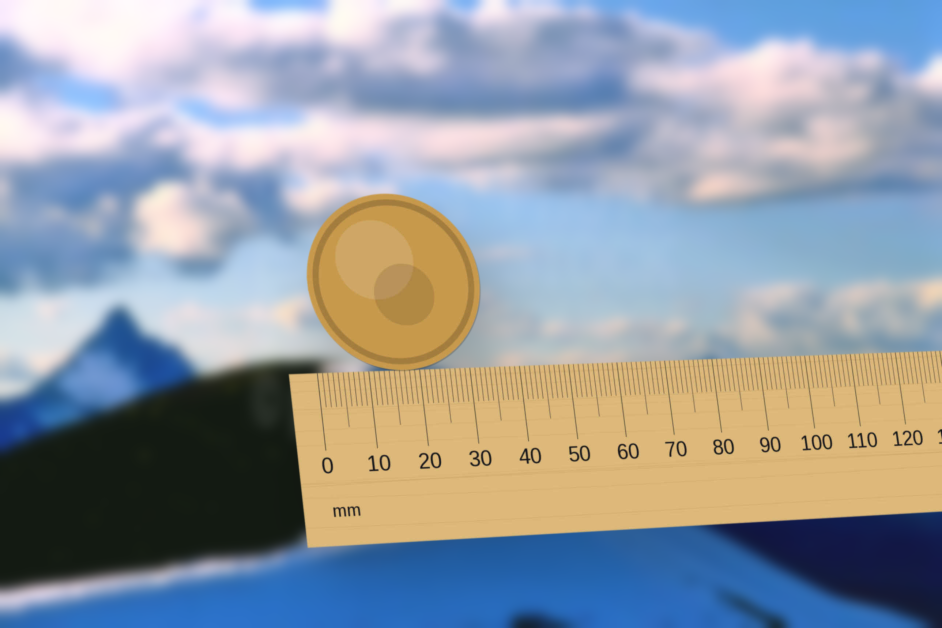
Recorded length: 34
